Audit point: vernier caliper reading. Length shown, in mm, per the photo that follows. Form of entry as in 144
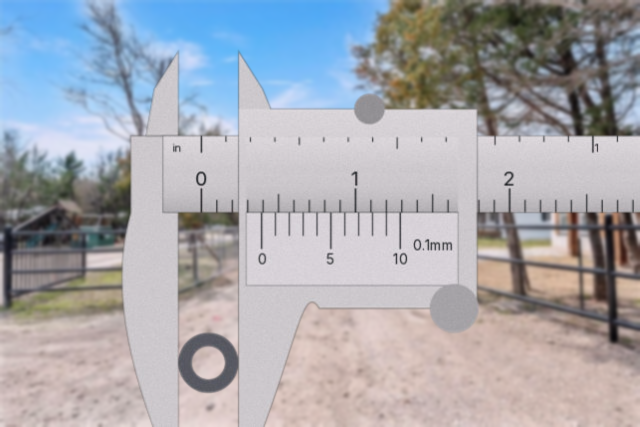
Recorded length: 3.9
